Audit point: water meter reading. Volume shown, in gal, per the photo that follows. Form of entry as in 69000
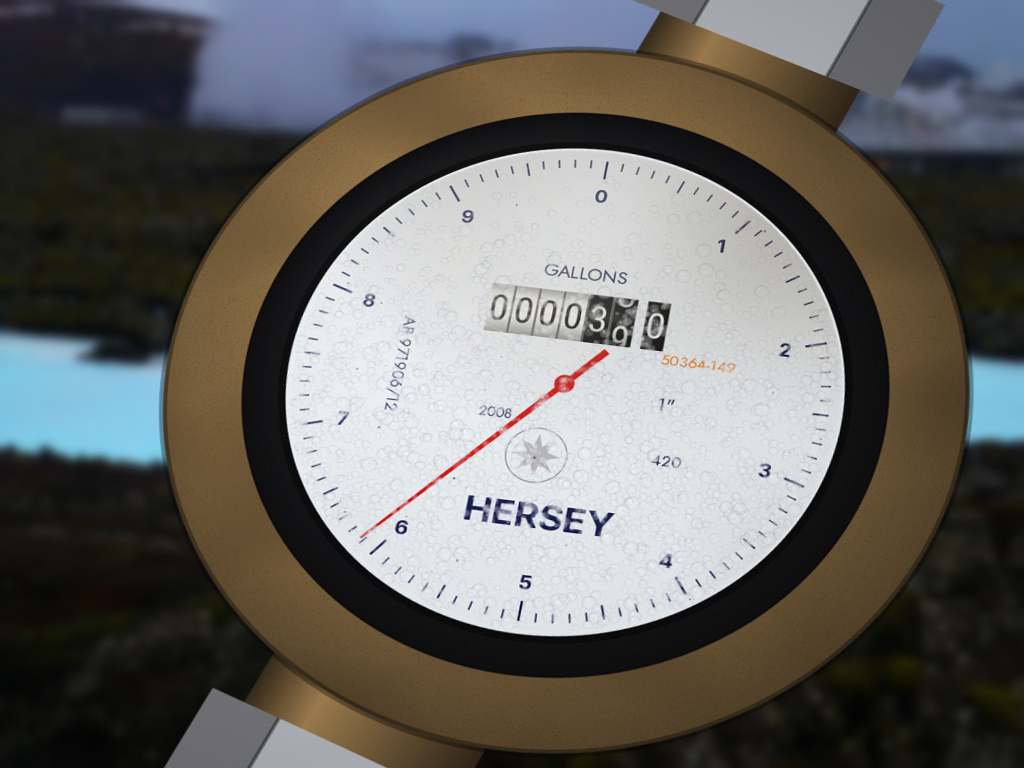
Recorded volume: 386.1
